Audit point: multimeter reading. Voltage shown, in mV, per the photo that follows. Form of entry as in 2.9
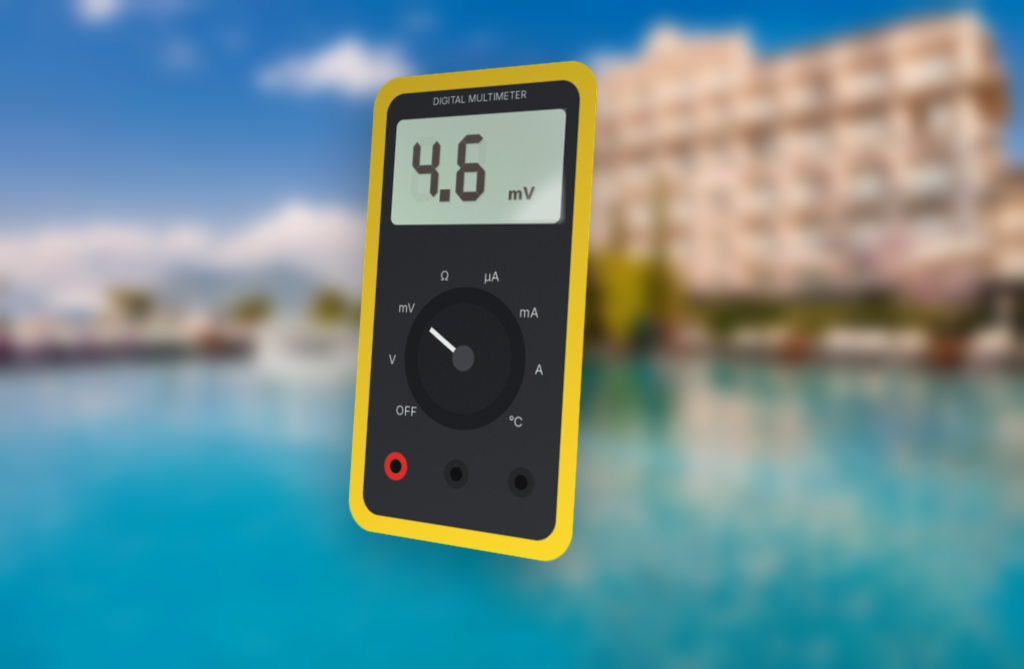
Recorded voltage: 4.6
